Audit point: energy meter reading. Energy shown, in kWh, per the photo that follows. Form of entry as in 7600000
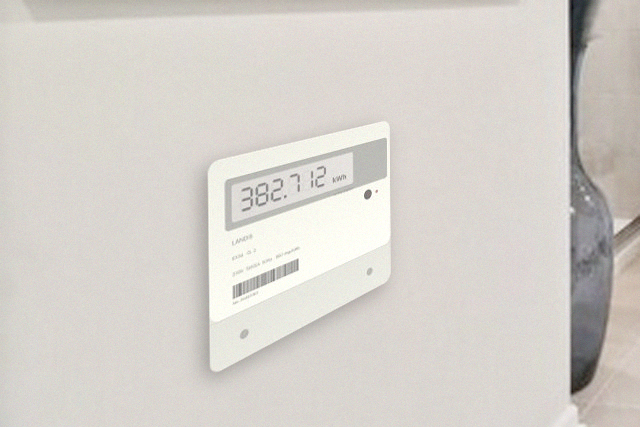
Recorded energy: 382.712
